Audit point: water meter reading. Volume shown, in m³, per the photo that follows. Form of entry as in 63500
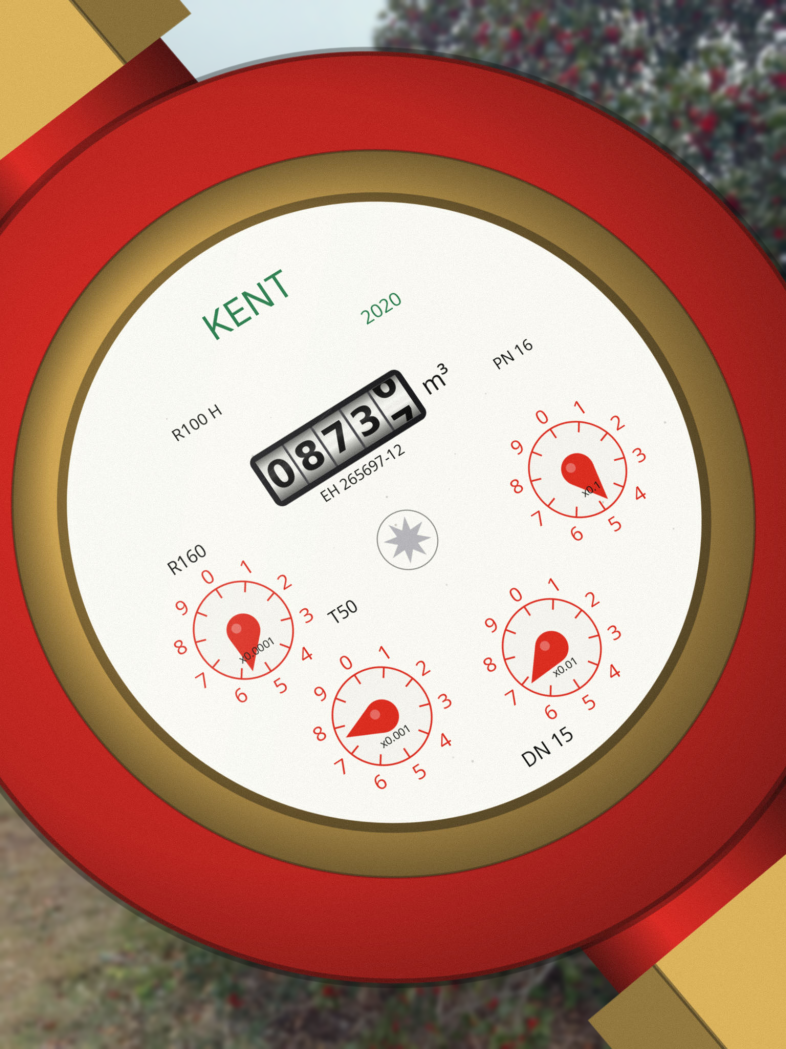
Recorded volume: 8736.4675
